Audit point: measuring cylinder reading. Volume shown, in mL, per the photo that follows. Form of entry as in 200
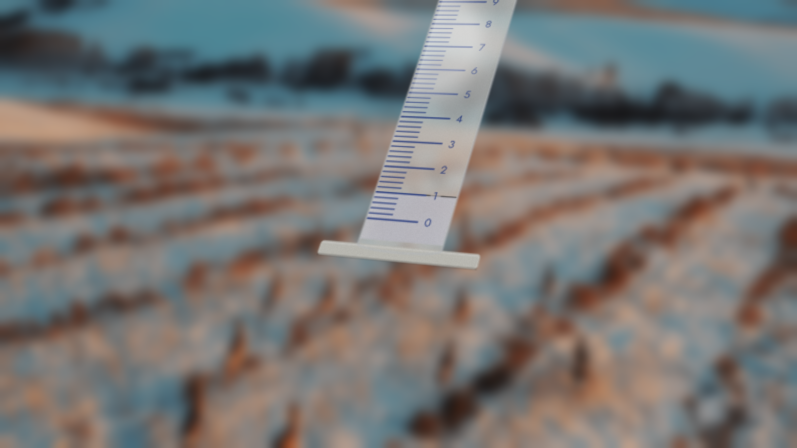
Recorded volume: 1
